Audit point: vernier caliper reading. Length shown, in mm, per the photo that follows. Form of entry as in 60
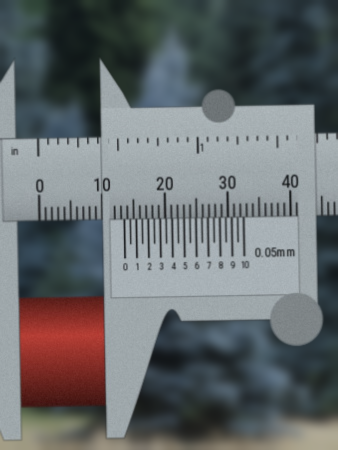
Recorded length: 13.5
